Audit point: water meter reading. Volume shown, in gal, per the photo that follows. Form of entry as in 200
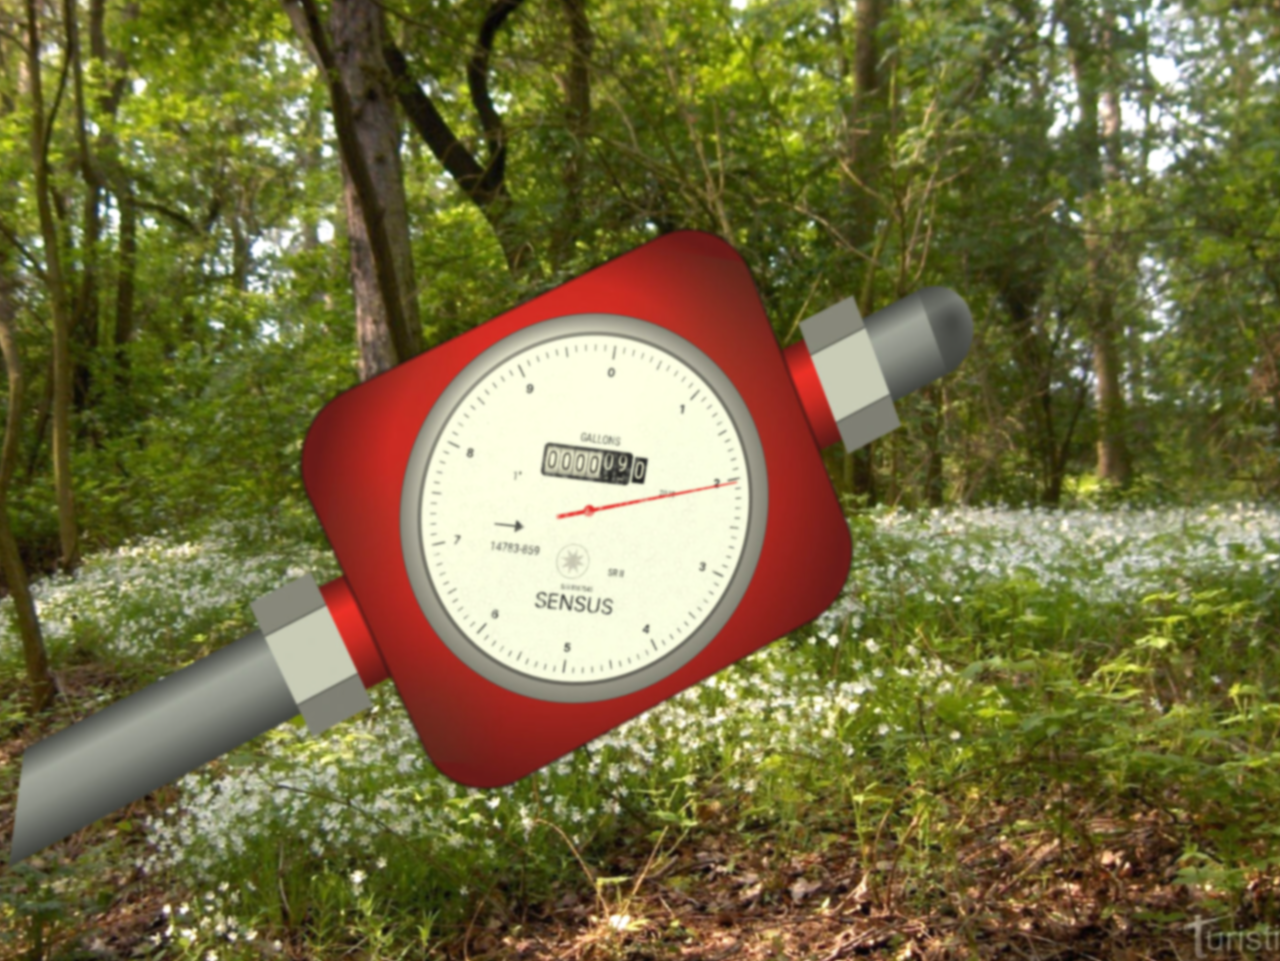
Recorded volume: 92.0
